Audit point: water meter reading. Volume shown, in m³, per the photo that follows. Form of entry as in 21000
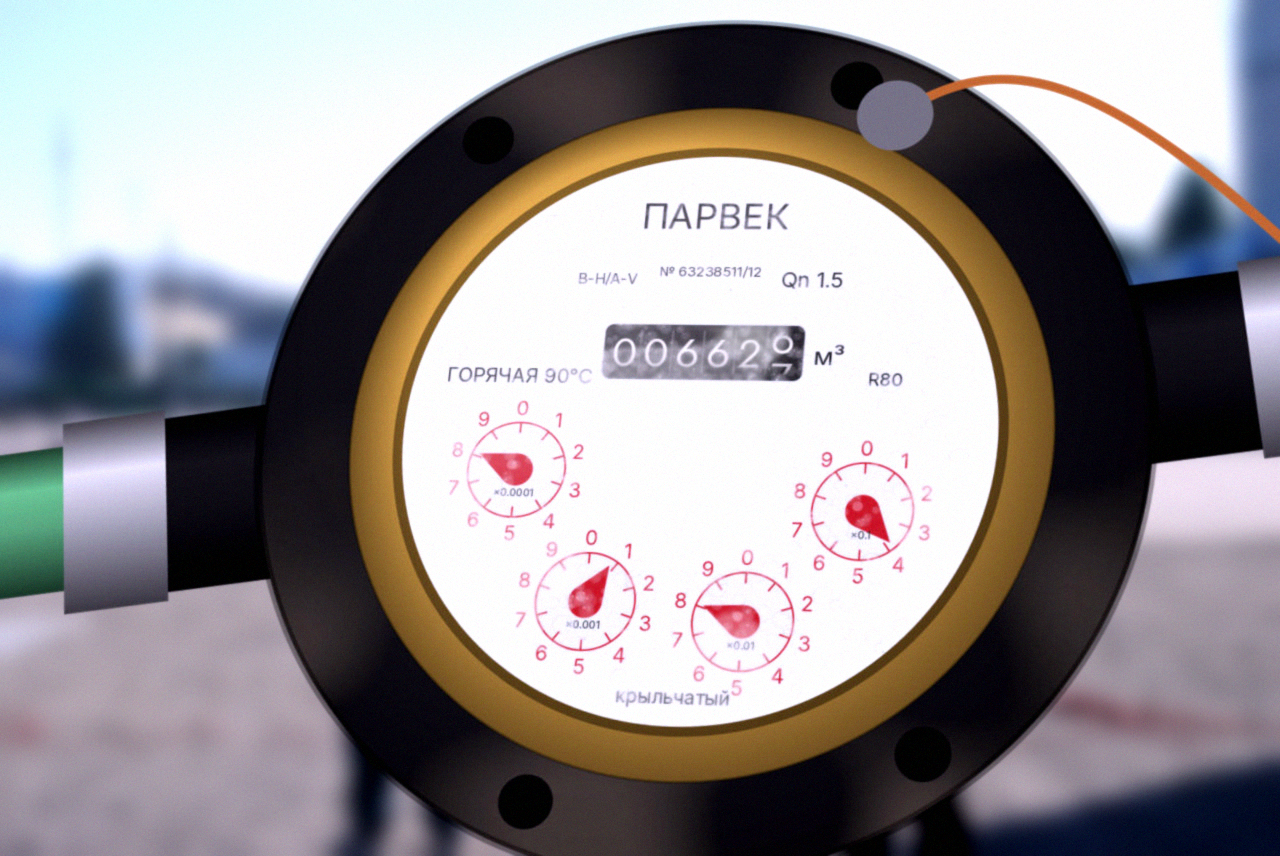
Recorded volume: 6626.3808
